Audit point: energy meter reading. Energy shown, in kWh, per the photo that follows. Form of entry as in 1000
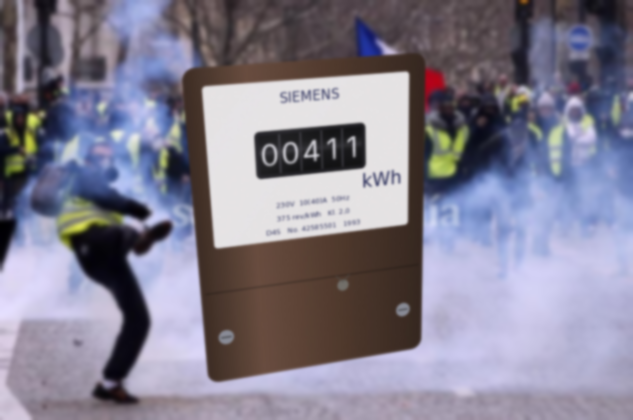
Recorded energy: 411
